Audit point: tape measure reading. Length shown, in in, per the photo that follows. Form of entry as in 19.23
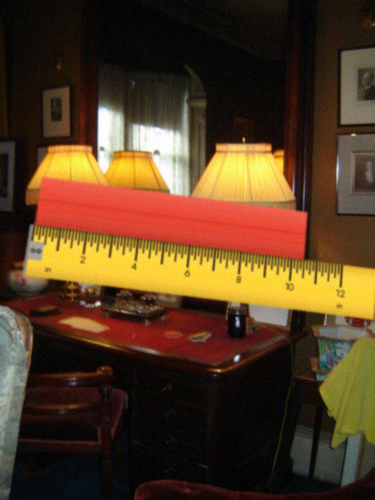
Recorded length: 10.5
